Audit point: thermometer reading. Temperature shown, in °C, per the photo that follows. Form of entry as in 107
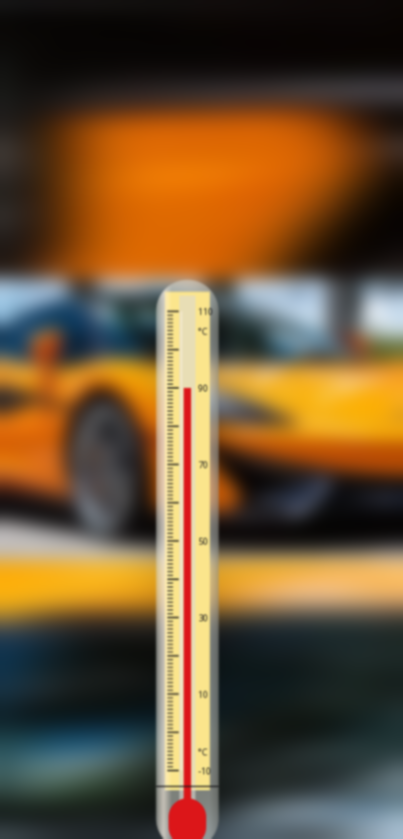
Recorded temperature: 90
